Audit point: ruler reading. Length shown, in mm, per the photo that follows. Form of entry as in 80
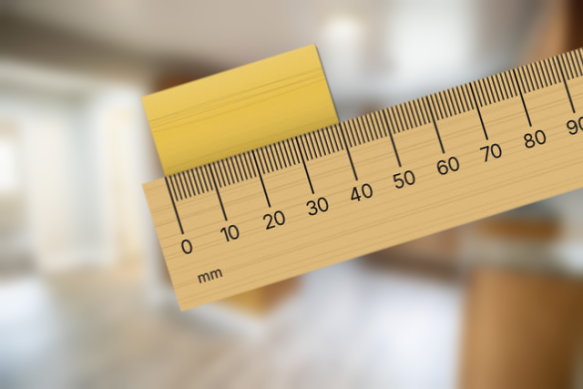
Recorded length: 40
